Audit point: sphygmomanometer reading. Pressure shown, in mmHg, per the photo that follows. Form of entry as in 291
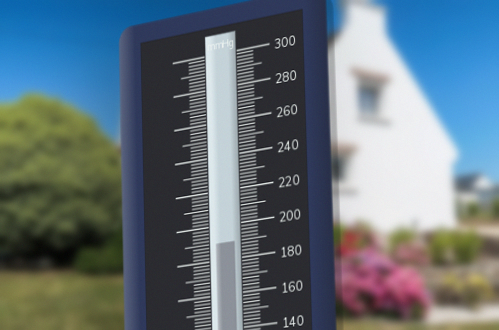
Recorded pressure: 190
